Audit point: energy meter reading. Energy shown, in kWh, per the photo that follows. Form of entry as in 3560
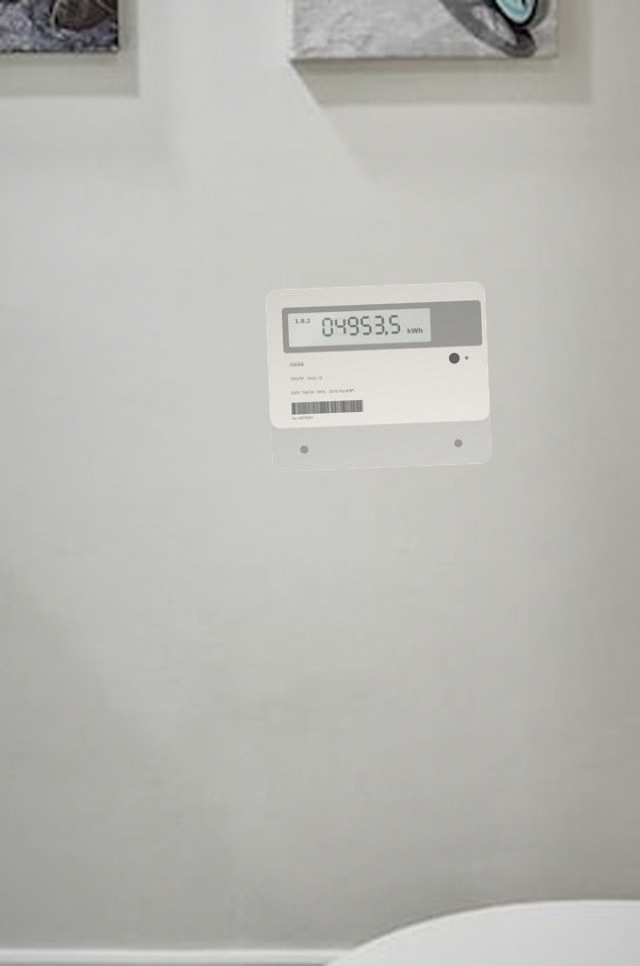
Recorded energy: 4953.5
